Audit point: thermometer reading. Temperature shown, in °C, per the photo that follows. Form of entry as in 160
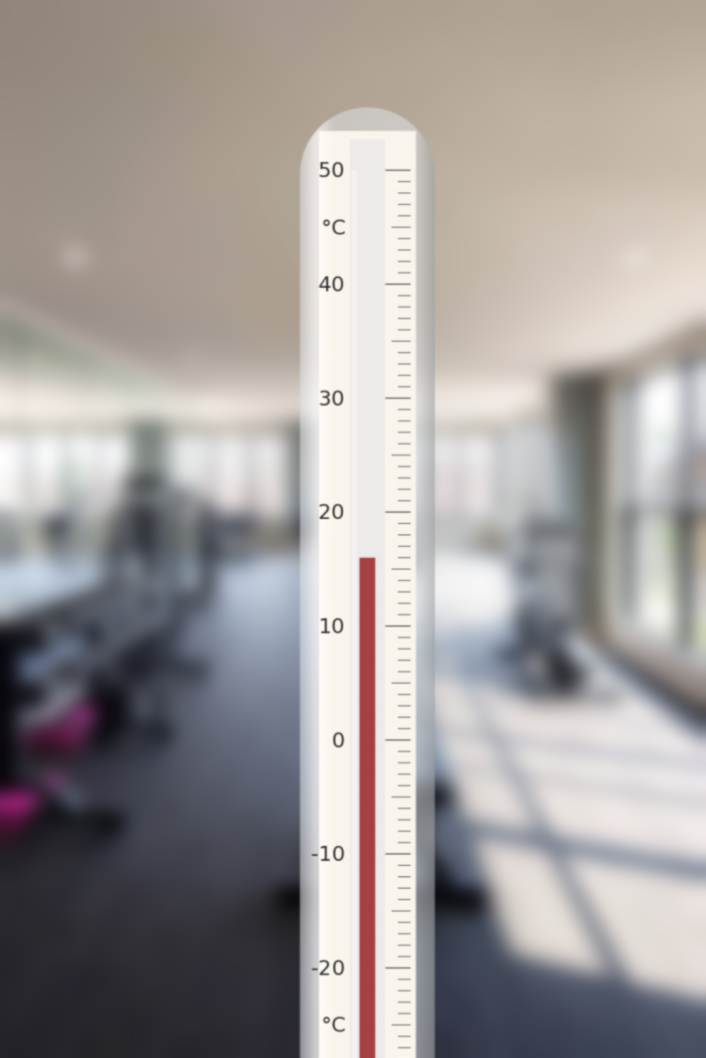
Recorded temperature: 16
